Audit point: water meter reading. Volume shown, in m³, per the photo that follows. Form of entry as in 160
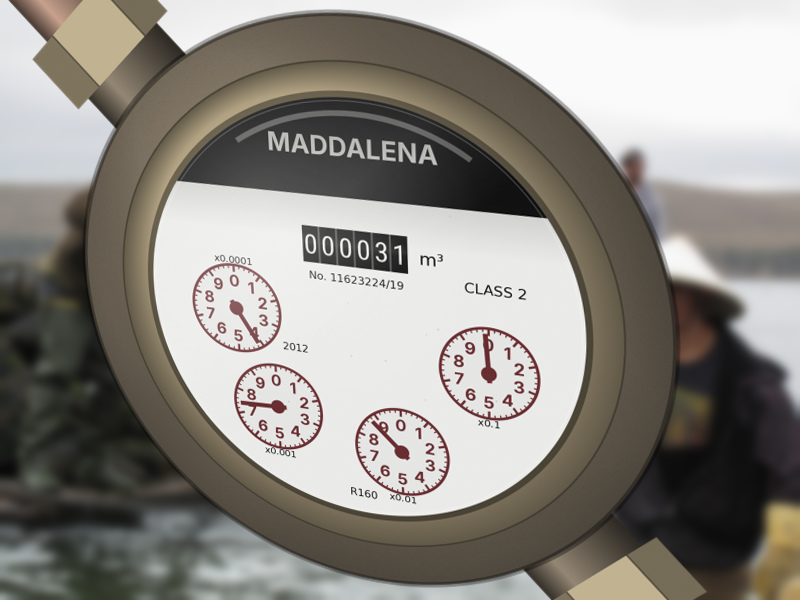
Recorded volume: 30.9874
